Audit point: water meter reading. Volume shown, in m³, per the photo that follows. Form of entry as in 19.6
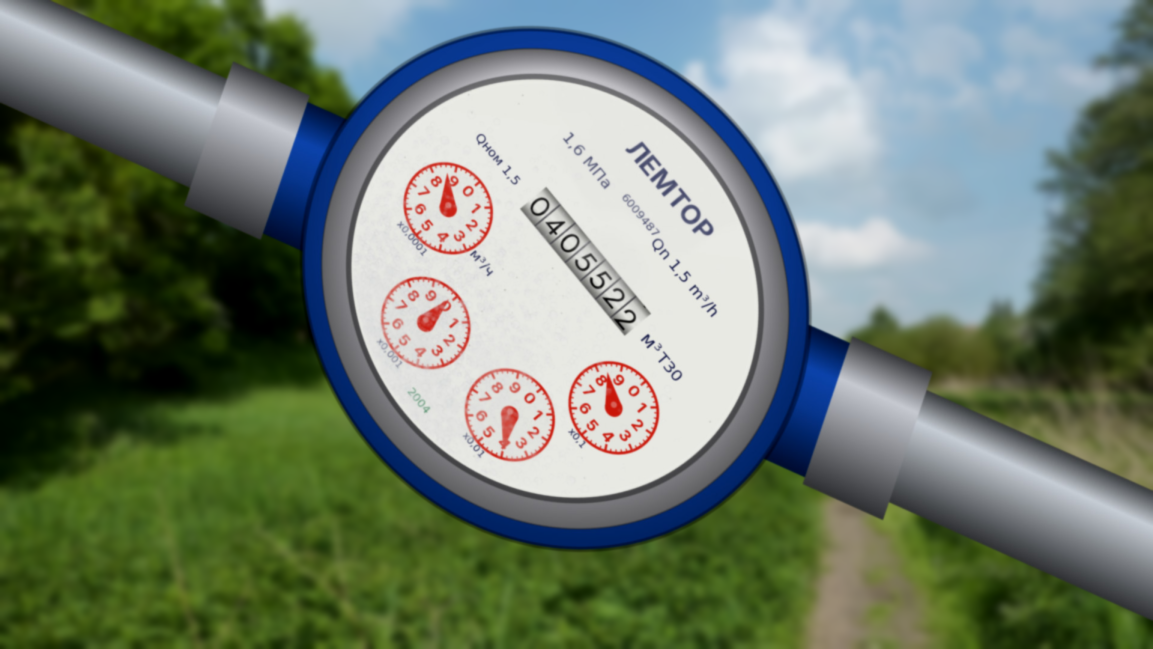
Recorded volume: 405521.8398
